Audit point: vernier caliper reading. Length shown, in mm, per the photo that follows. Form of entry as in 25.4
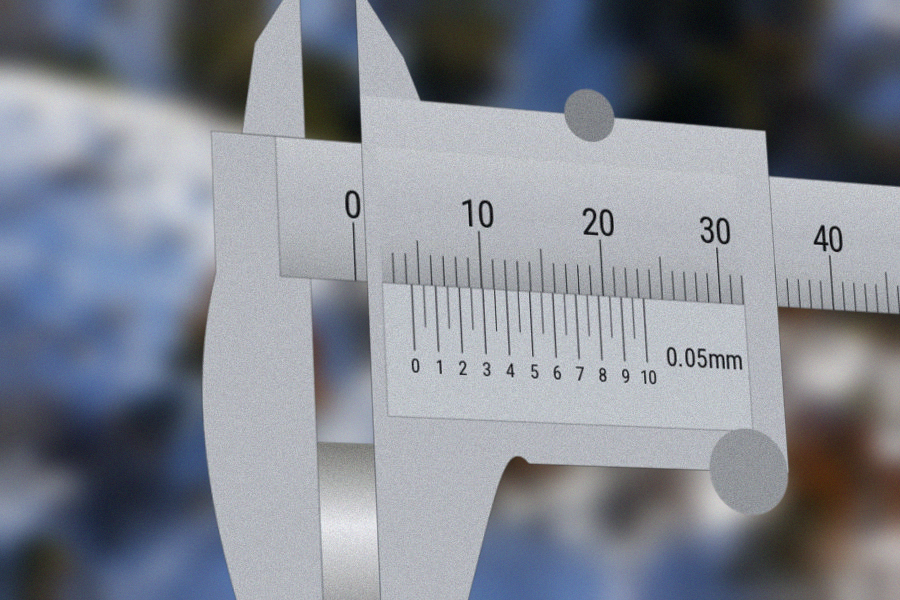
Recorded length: 4.4
